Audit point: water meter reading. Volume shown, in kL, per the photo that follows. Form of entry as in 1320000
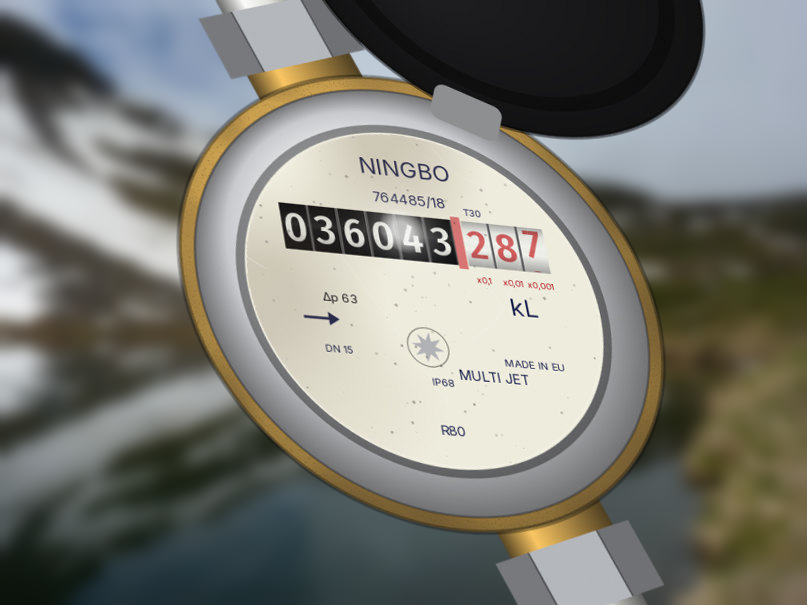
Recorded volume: 36043.287
